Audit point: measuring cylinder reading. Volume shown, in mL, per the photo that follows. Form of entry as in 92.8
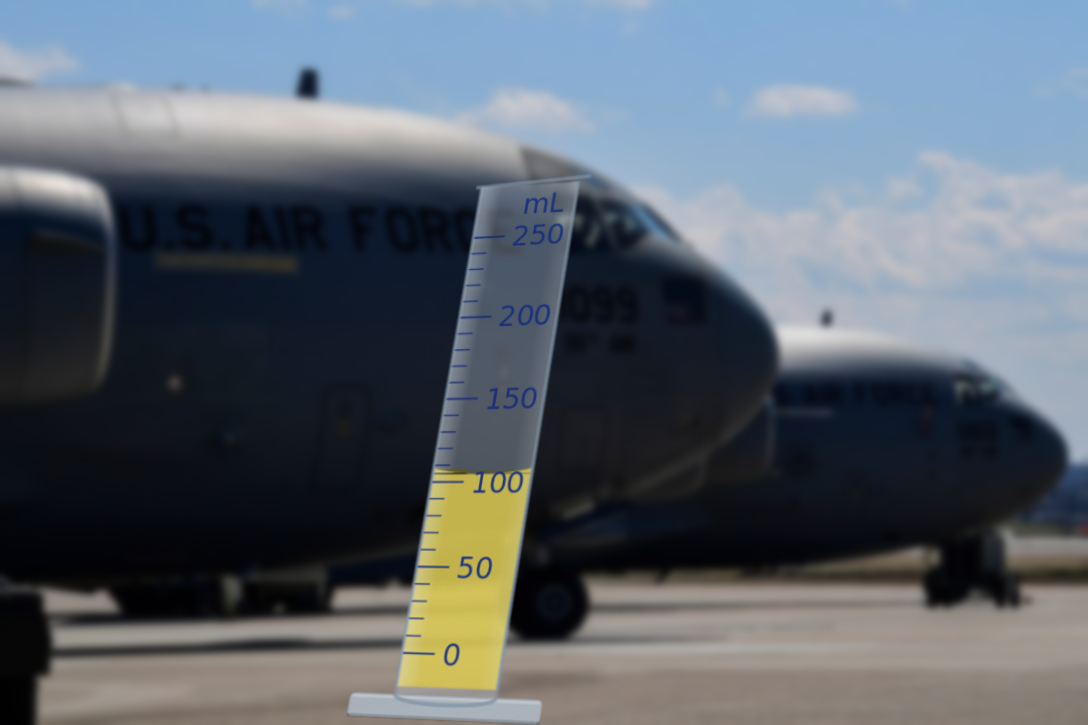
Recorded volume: 105
